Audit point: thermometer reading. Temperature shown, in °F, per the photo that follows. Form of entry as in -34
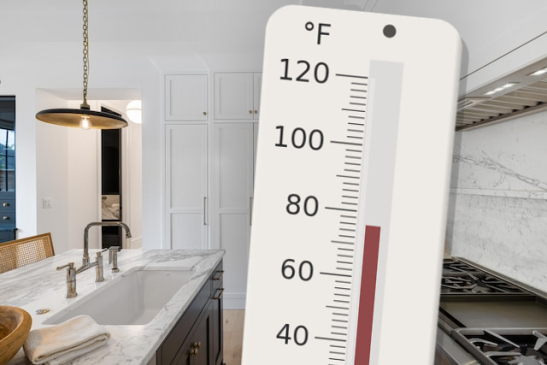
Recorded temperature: 76
